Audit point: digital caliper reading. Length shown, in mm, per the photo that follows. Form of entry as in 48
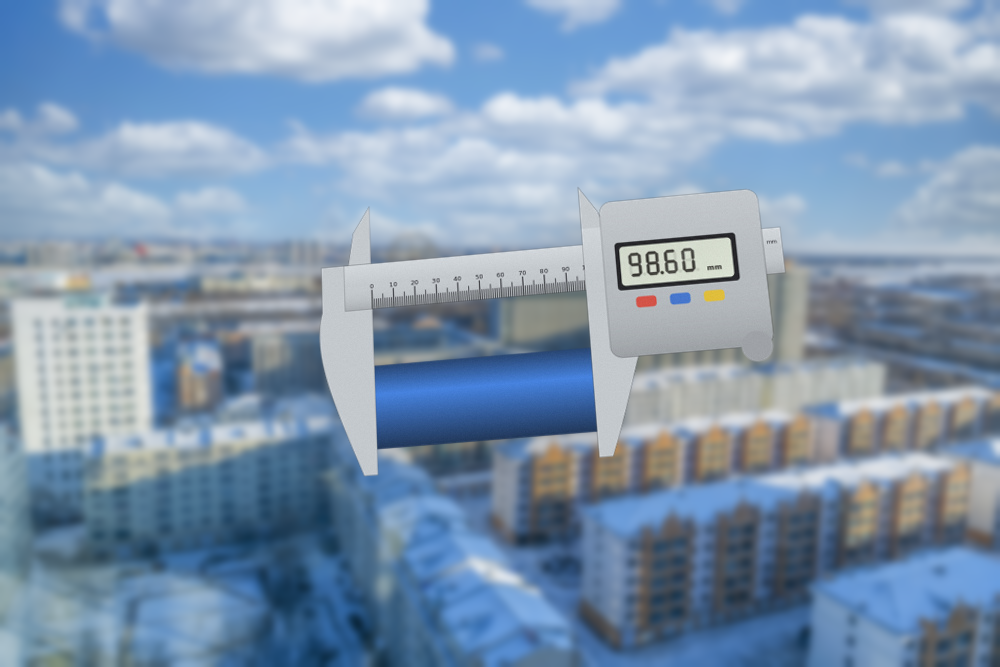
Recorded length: 98.60
